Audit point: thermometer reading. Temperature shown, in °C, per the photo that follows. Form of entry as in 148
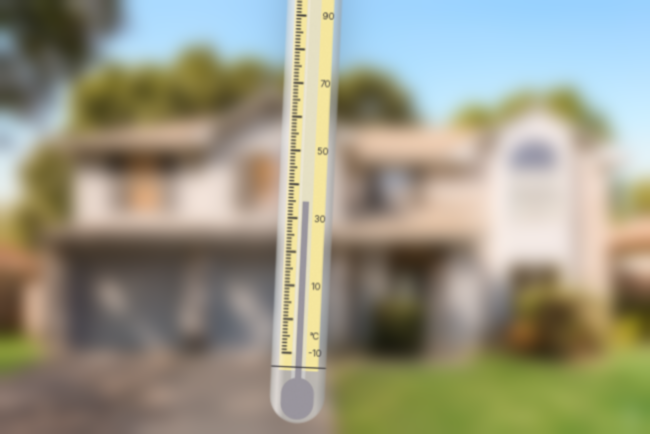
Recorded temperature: 35
